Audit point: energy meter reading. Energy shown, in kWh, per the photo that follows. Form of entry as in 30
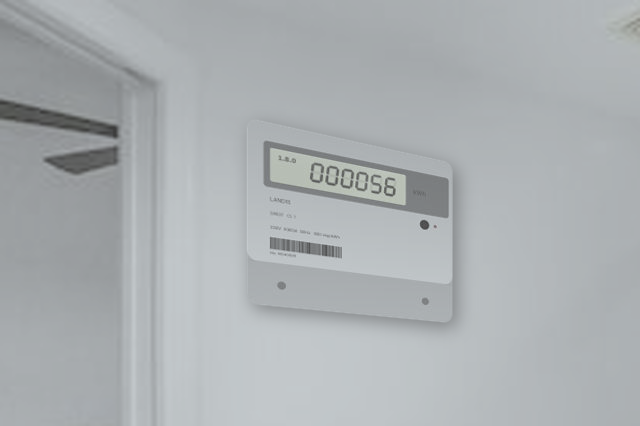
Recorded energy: 56
